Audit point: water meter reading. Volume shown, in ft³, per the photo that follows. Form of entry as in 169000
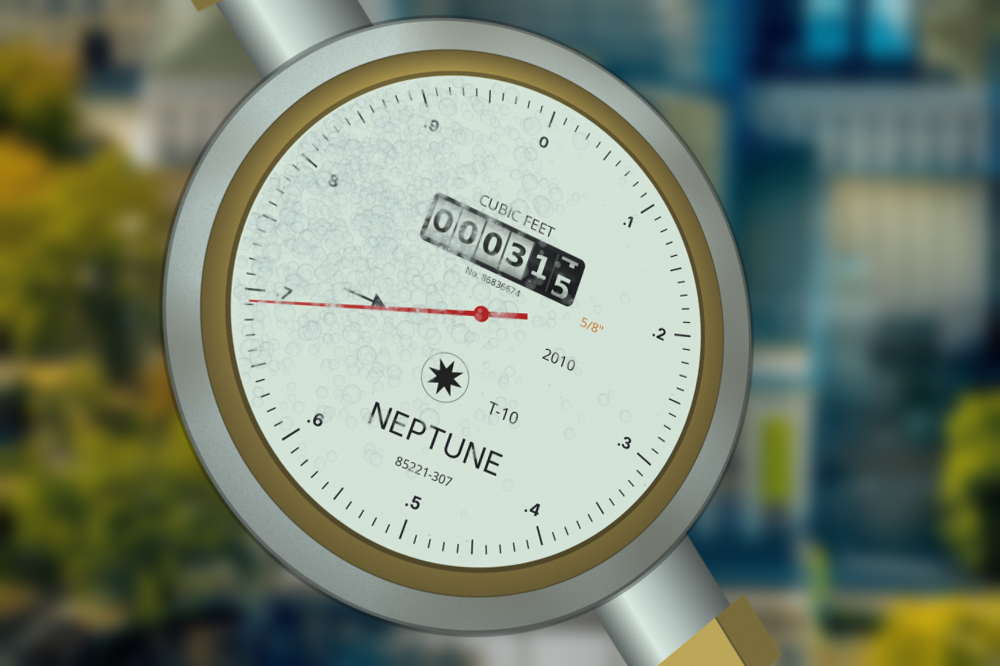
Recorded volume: 314.69
